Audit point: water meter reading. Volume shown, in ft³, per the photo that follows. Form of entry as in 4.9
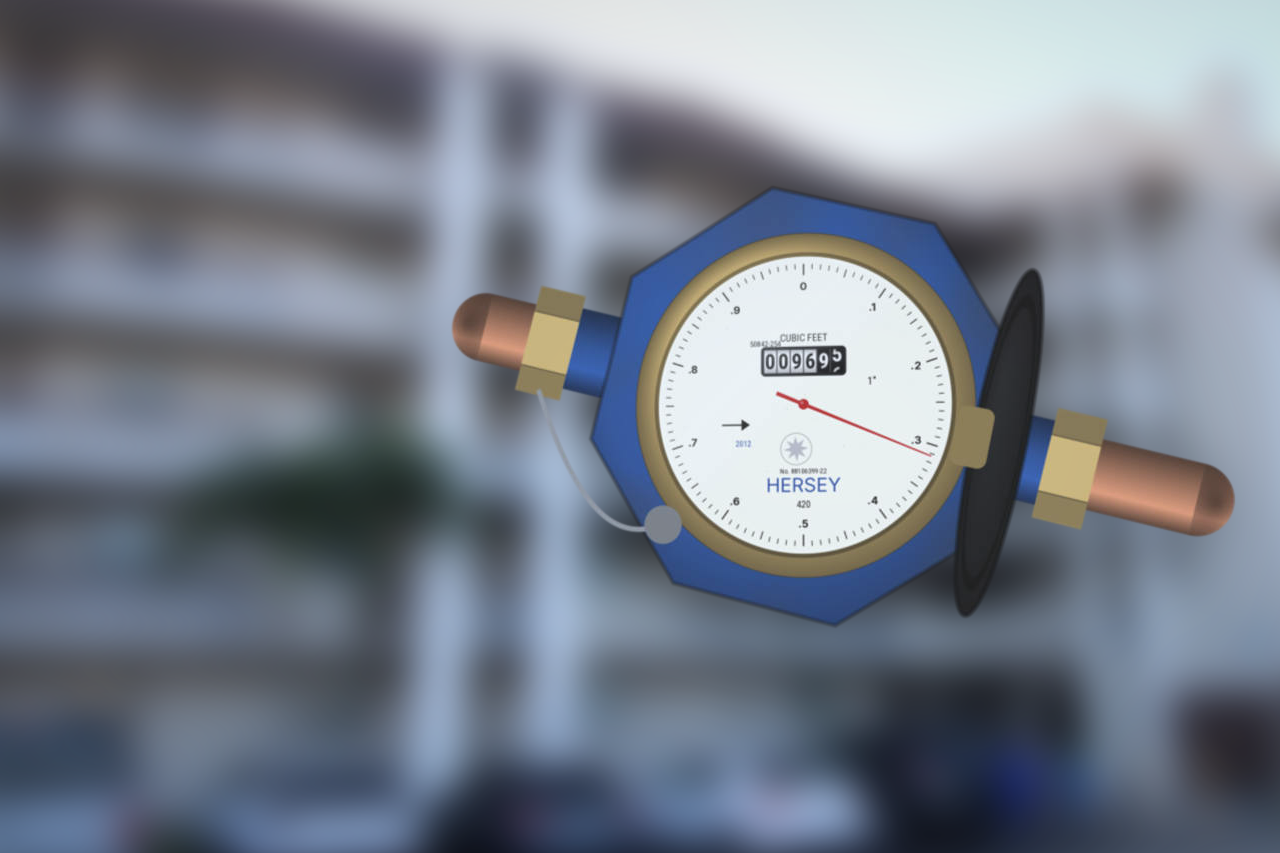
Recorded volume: 9695.31
